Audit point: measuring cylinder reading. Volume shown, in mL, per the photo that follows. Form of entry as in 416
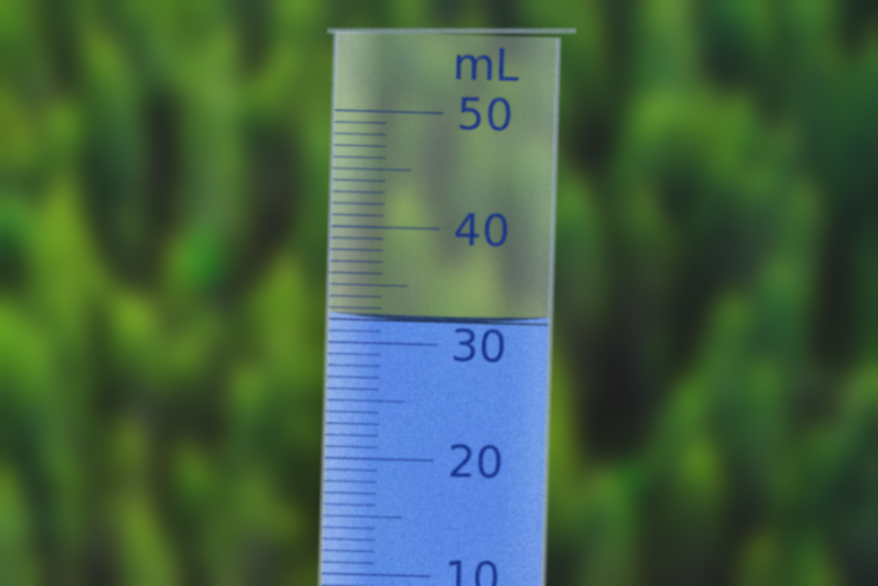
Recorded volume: 32
